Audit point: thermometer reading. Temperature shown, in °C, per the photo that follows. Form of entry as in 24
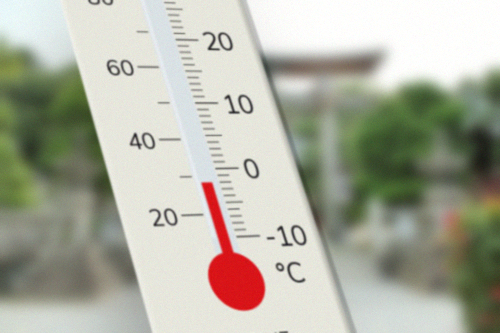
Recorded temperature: -2
